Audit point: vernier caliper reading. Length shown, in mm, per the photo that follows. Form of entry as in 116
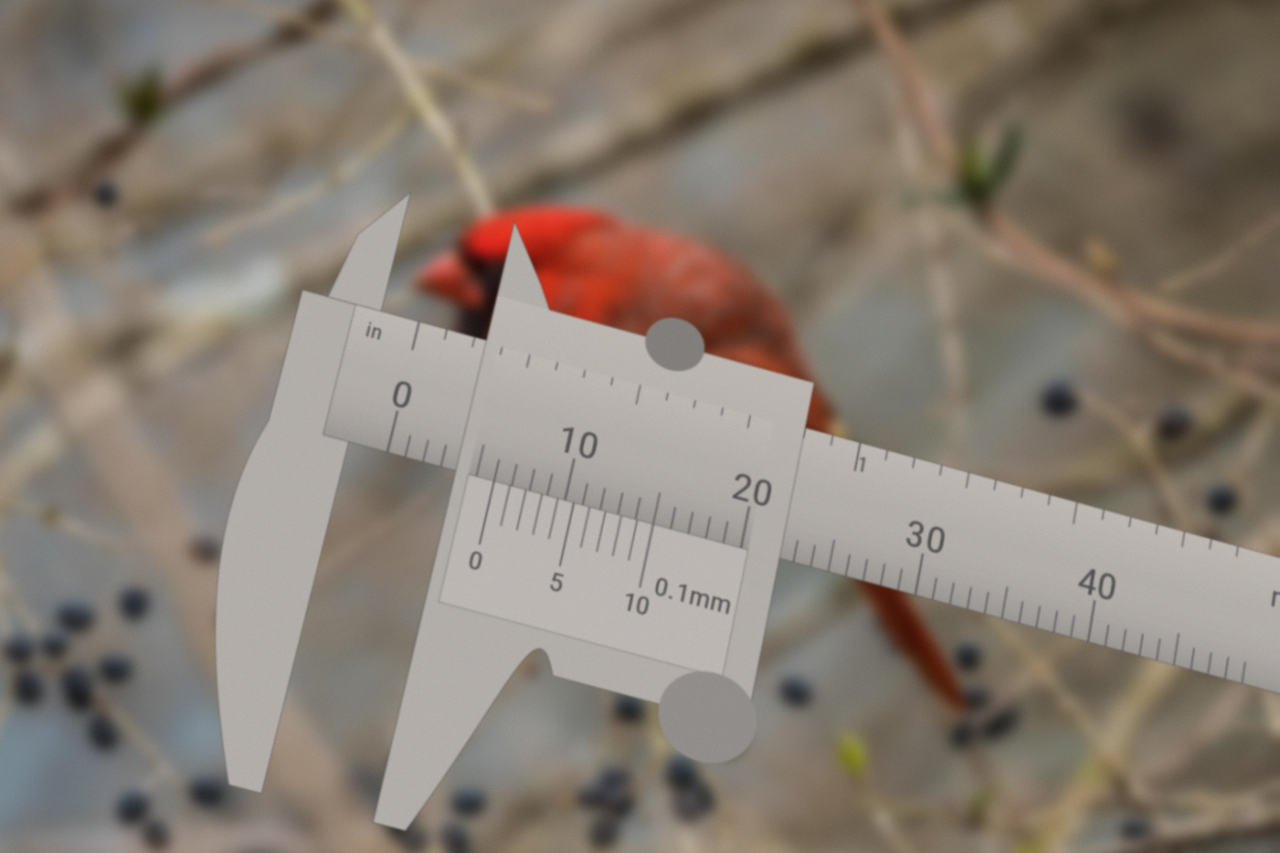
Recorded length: 6.0
